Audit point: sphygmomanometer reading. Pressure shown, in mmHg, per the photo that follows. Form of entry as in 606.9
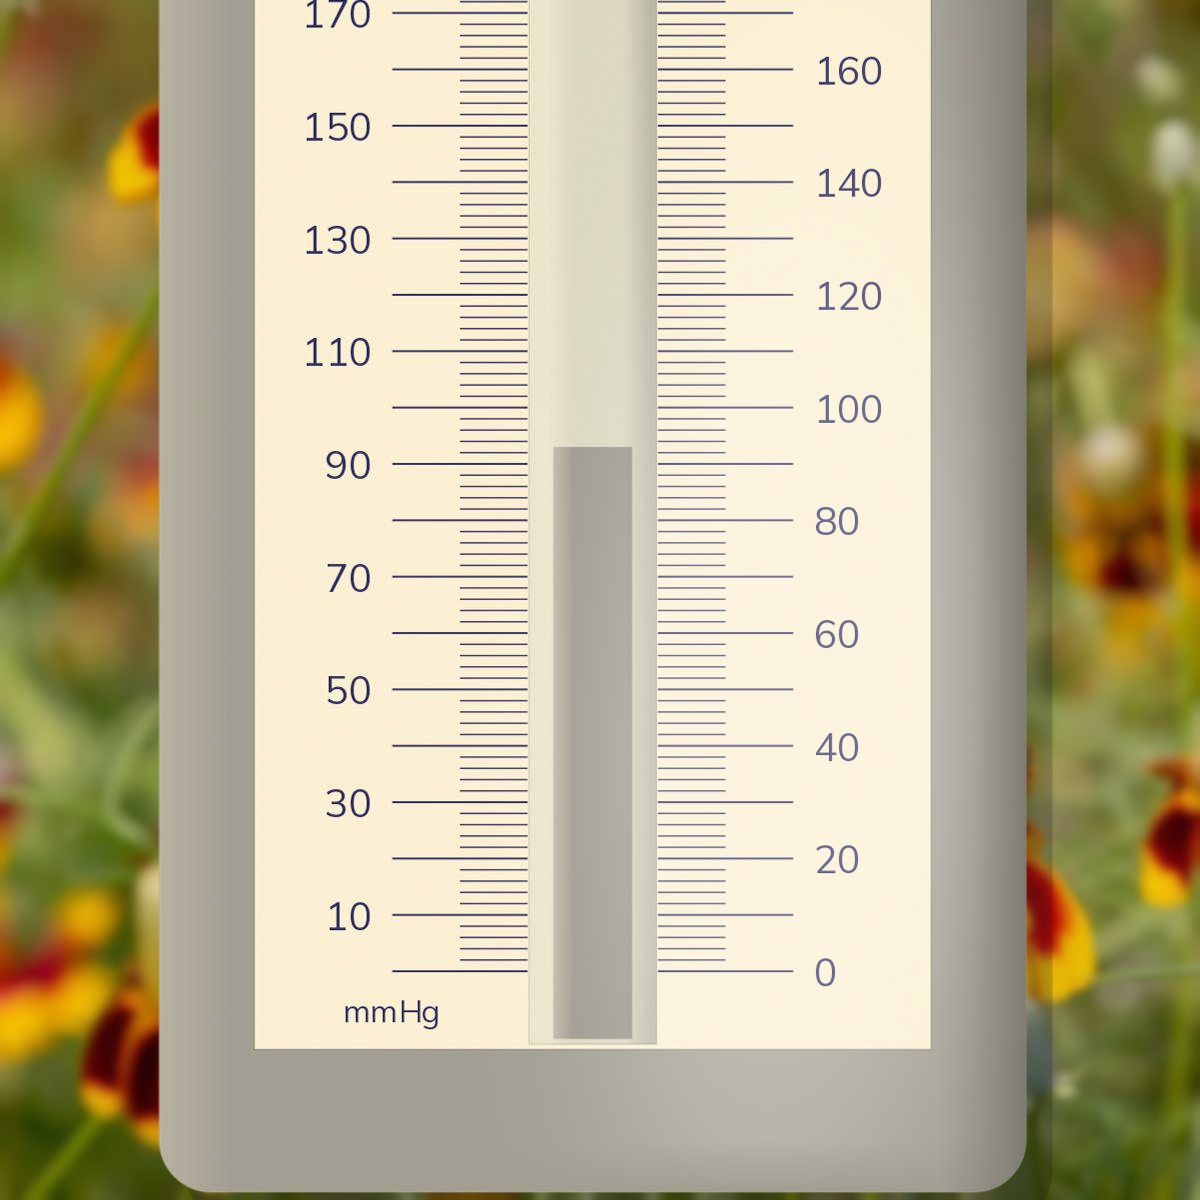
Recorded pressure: 93
